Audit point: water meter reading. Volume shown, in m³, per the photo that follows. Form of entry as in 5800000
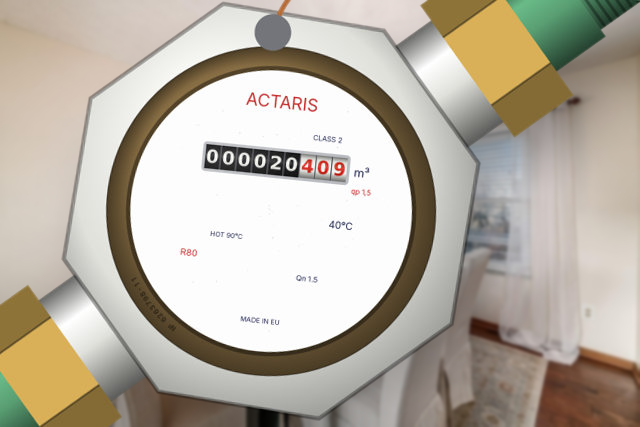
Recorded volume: 20.409
